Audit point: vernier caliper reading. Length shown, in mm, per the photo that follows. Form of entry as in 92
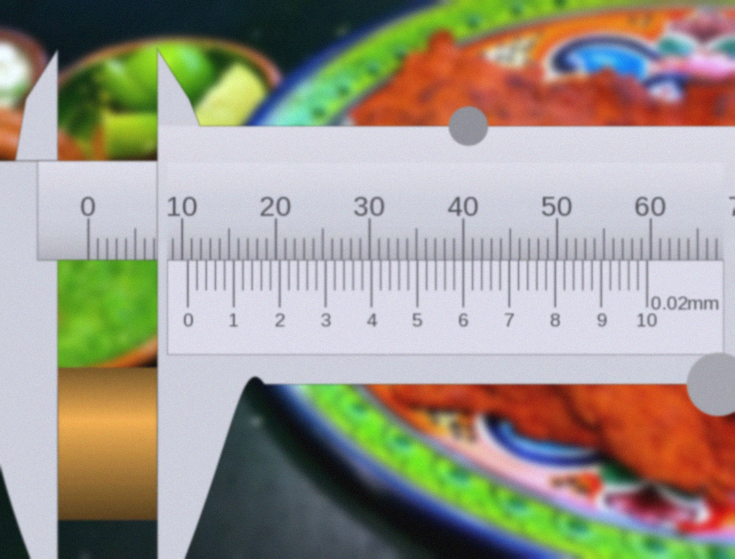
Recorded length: 10.6
